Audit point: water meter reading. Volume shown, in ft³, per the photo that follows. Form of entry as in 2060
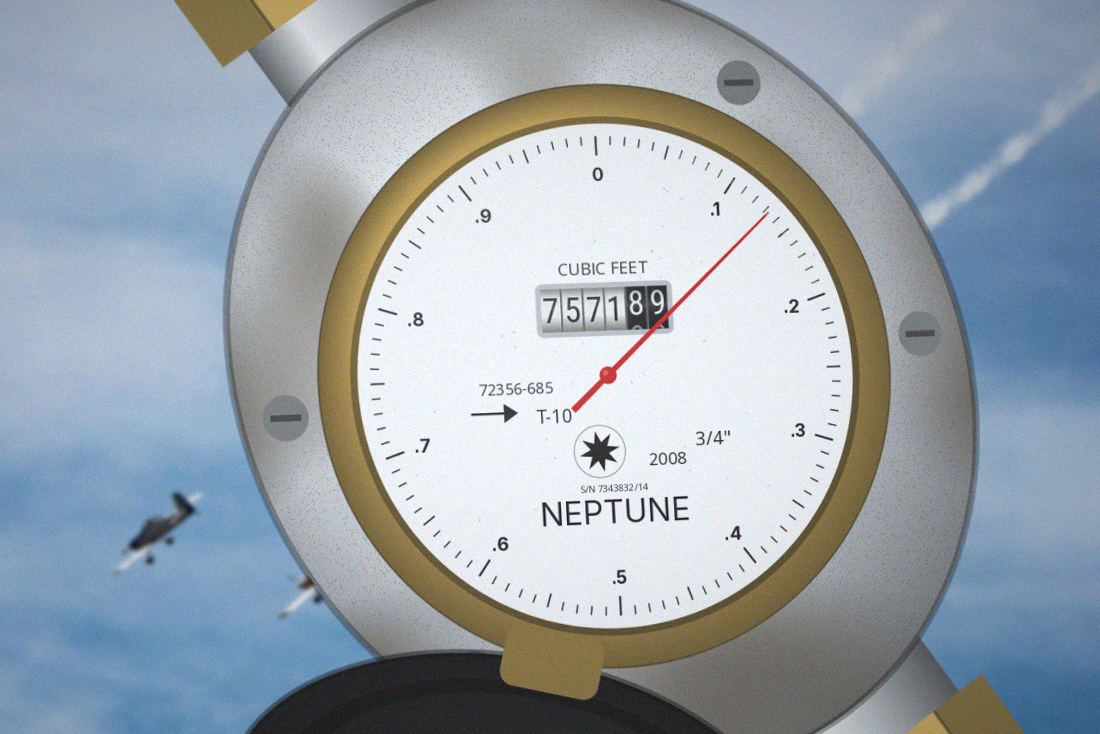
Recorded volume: 757189.13
